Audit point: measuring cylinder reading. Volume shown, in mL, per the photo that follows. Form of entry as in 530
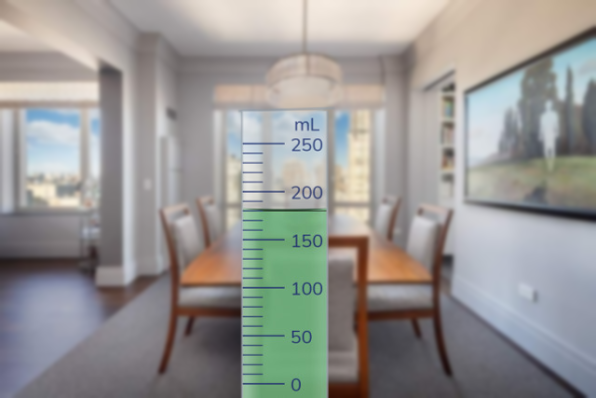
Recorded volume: 180
